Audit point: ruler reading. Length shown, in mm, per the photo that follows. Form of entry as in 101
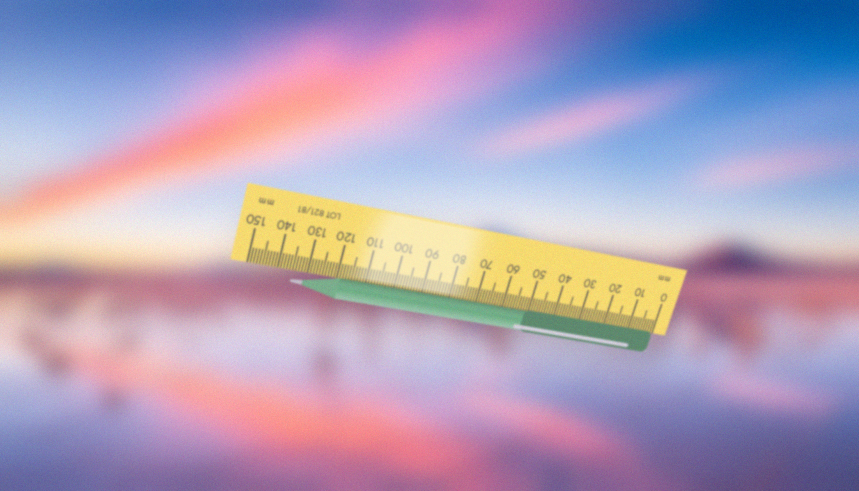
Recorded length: 135
